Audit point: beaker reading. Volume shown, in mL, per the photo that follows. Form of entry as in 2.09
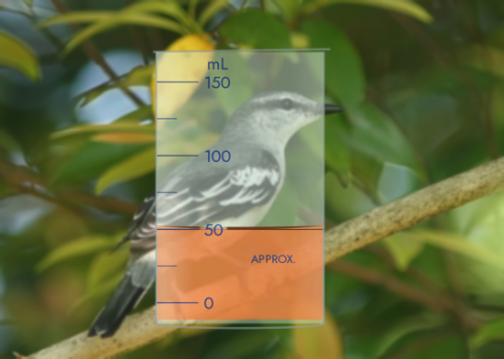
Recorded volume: 50
